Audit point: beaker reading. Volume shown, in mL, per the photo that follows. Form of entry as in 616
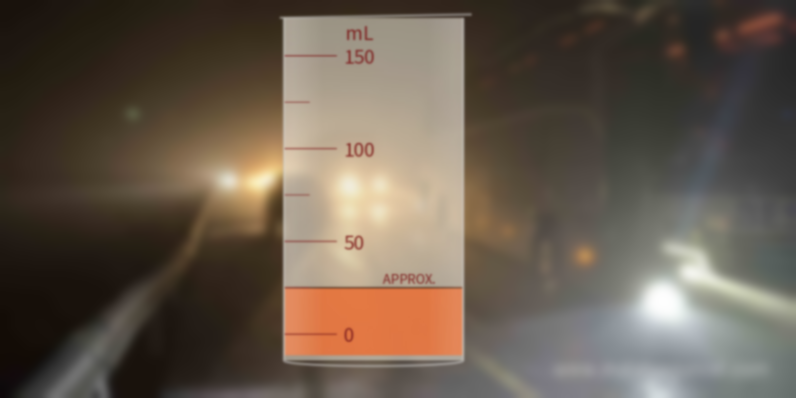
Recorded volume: 25
